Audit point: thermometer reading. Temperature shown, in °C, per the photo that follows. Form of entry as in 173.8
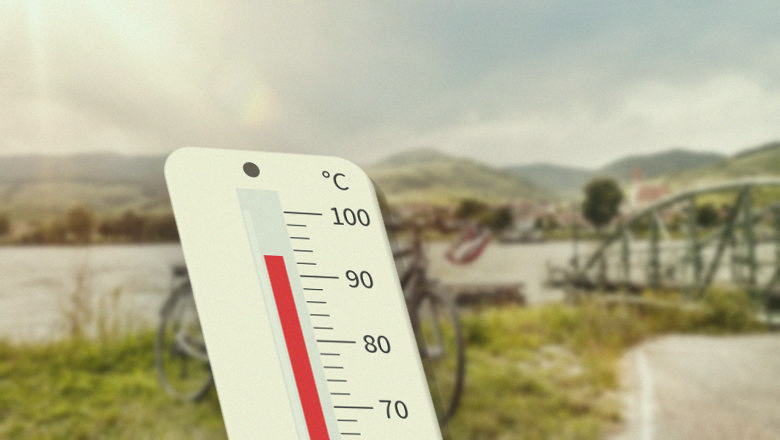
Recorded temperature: 93
